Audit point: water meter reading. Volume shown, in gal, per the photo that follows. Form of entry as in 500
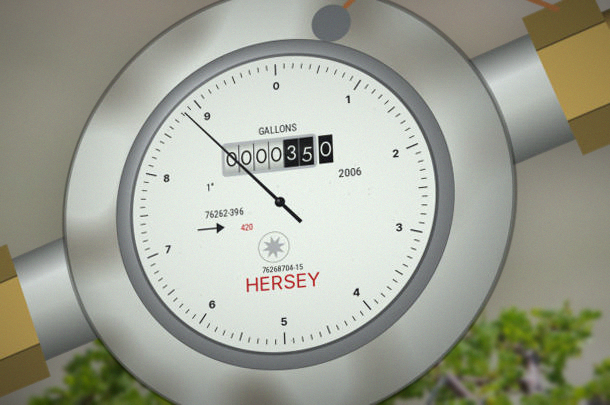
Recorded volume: 348.8
